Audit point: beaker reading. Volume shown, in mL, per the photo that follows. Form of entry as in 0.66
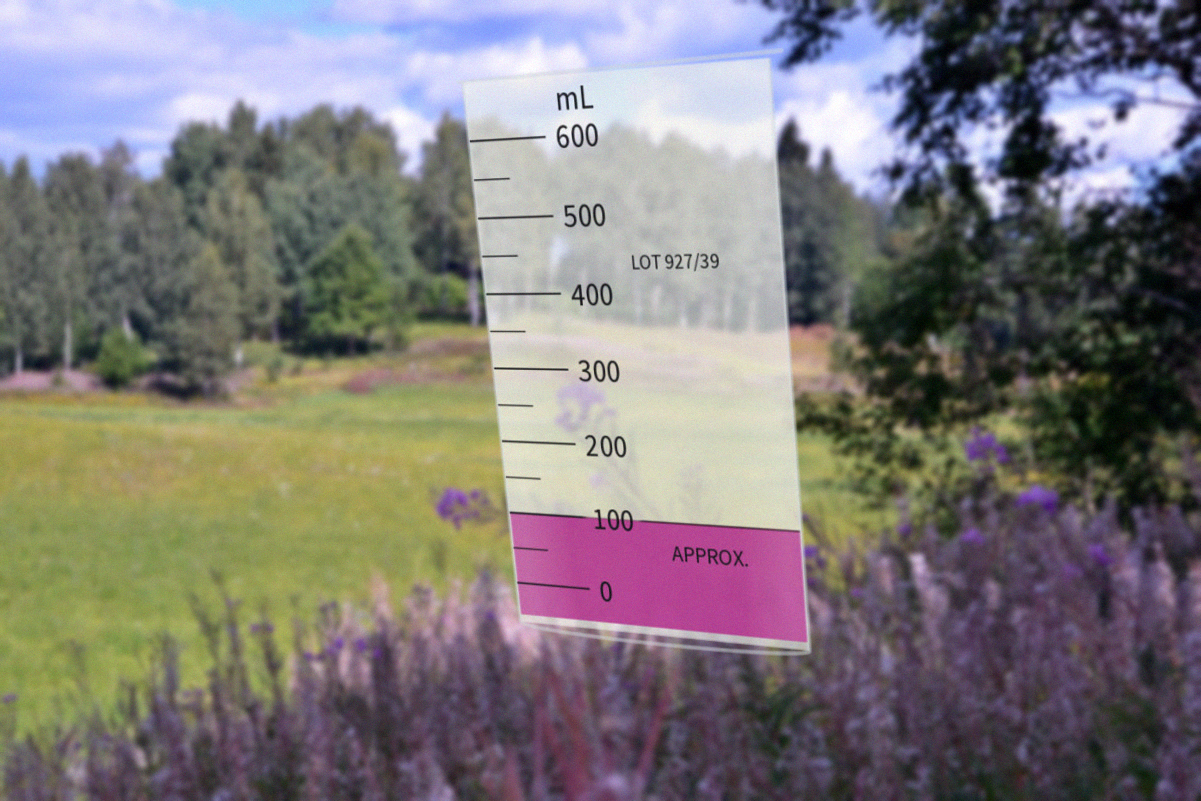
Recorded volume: 100
